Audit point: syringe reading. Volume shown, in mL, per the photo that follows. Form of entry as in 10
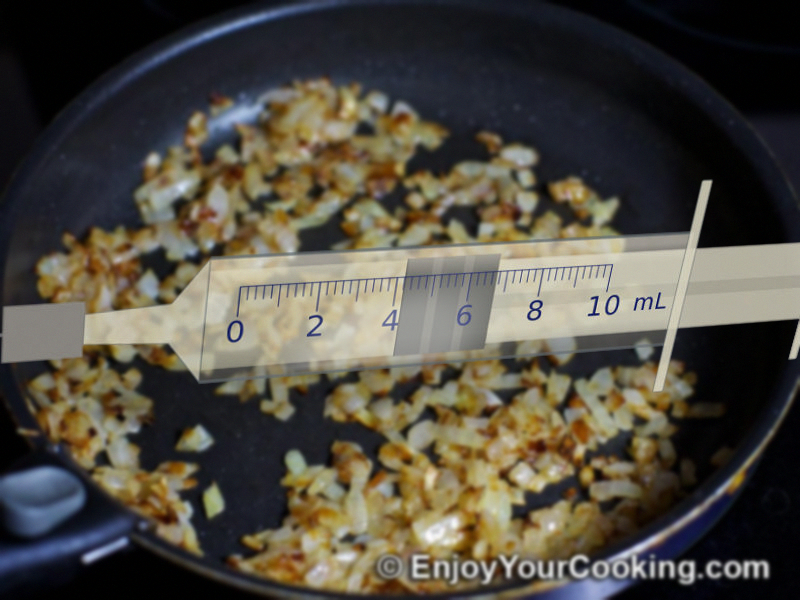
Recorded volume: 4.2
